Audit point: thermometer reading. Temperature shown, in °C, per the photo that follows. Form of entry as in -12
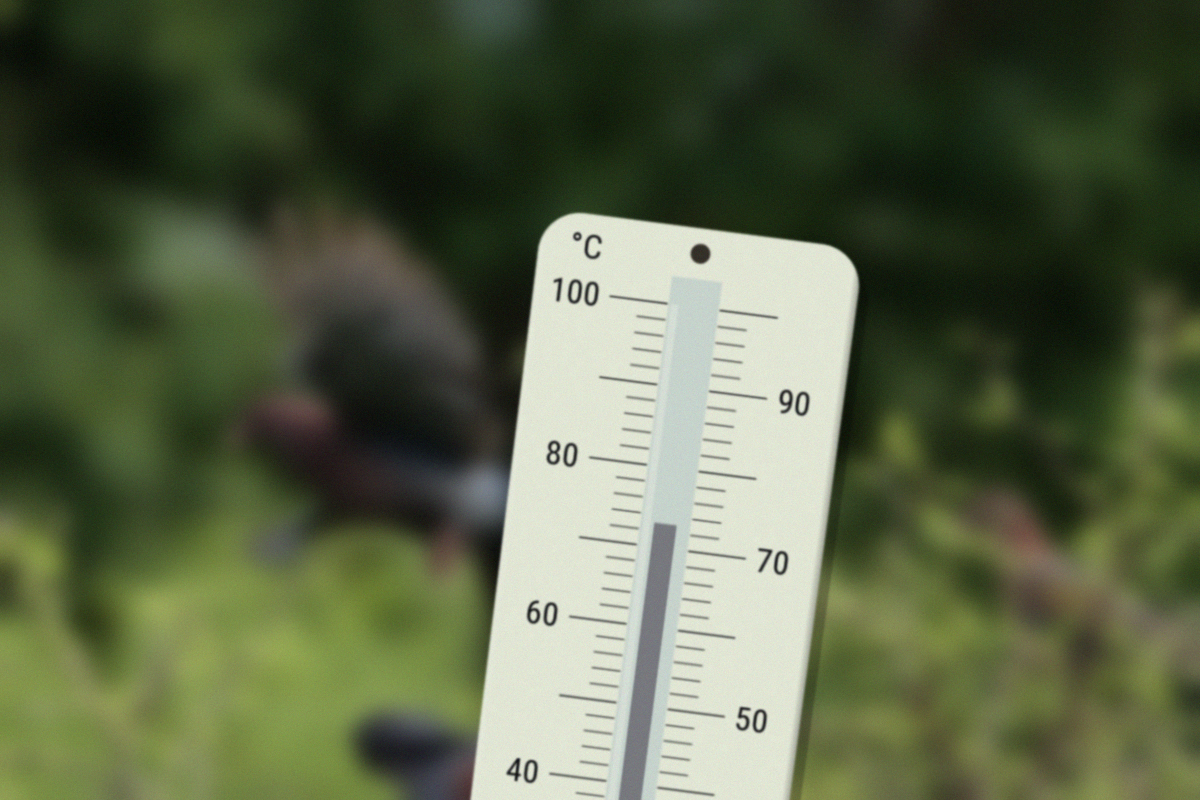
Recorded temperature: 73
